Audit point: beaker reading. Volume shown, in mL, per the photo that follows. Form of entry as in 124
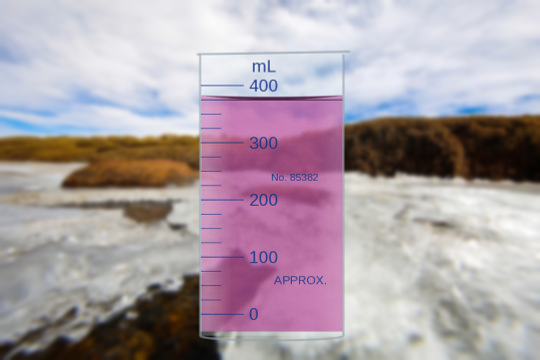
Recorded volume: 375
